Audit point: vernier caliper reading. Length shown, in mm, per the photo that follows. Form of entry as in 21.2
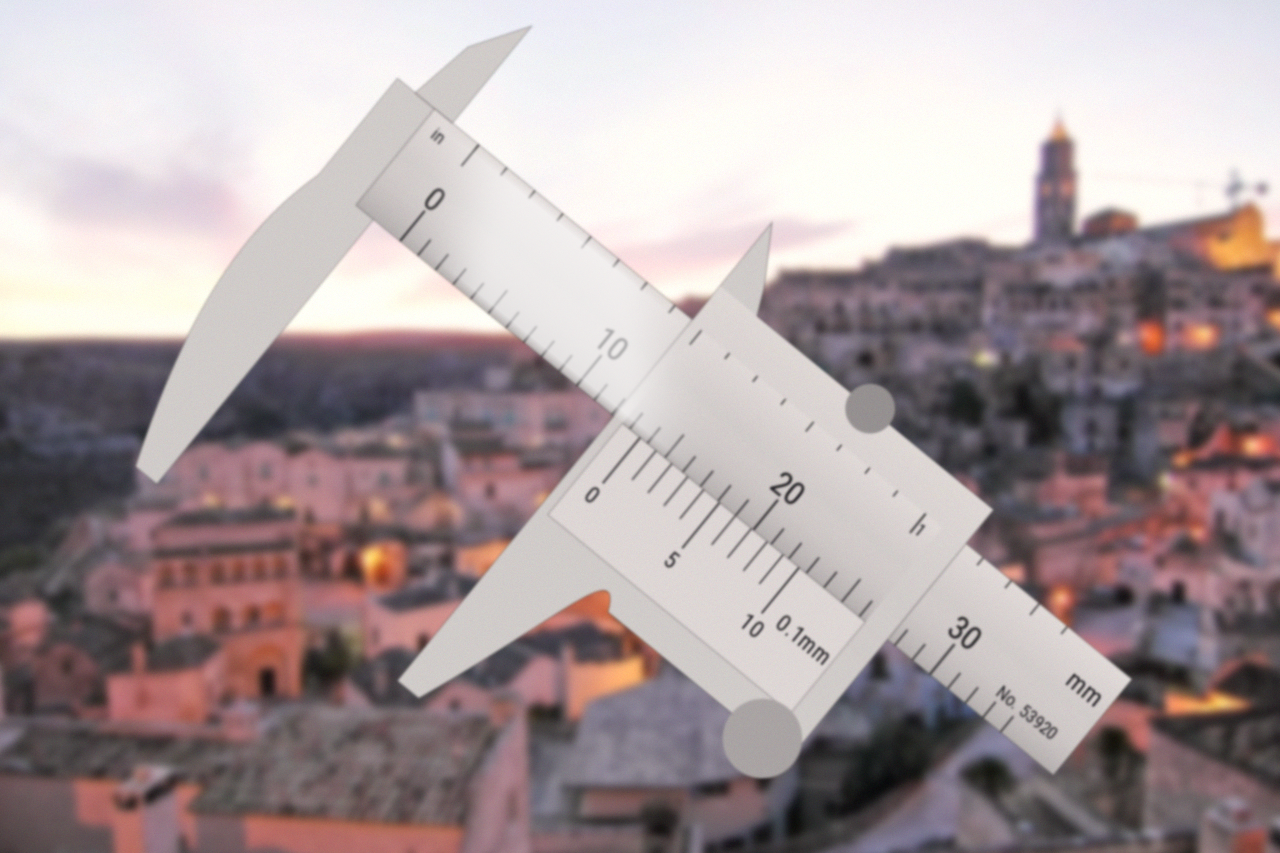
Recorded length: 13.6
